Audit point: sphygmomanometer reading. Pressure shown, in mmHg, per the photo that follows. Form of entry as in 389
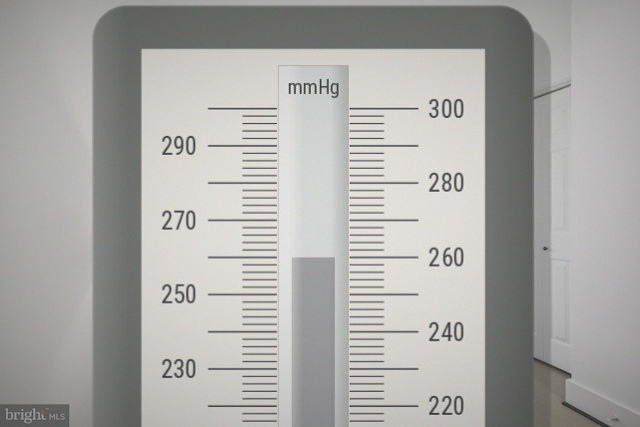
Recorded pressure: 260
